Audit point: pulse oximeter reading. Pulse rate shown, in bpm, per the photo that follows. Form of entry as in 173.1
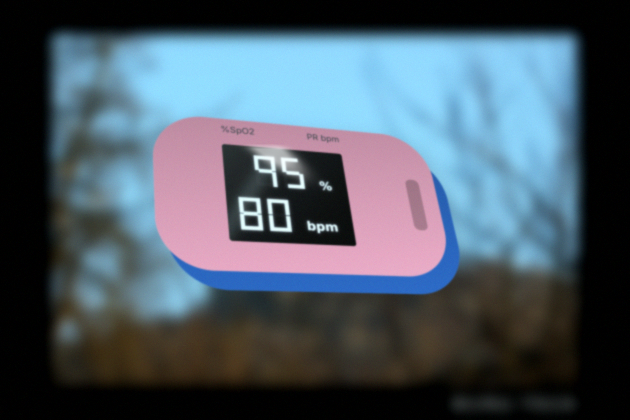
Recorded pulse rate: 80
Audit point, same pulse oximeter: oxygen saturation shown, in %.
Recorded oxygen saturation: 95
